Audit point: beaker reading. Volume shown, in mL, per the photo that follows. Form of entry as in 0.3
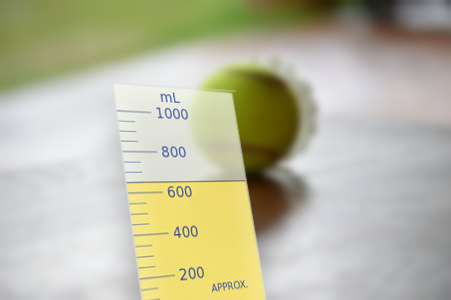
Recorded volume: 650
